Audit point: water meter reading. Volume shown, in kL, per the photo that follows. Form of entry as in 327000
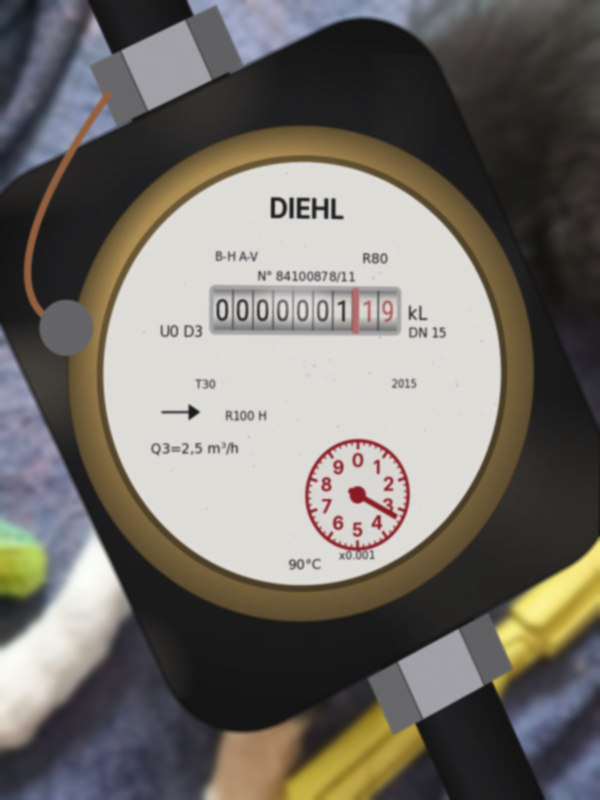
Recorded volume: 1.193
